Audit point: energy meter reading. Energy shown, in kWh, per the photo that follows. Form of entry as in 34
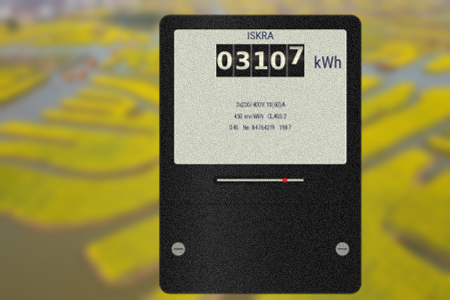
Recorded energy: 3107
